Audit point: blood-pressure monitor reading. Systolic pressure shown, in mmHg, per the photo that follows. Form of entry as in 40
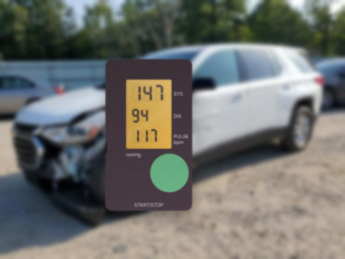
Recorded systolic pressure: 147
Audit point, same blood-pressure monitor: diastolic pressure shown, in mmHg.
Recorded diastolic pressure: 94
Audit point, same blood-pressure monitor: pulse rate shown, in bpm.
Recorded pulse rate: 117
